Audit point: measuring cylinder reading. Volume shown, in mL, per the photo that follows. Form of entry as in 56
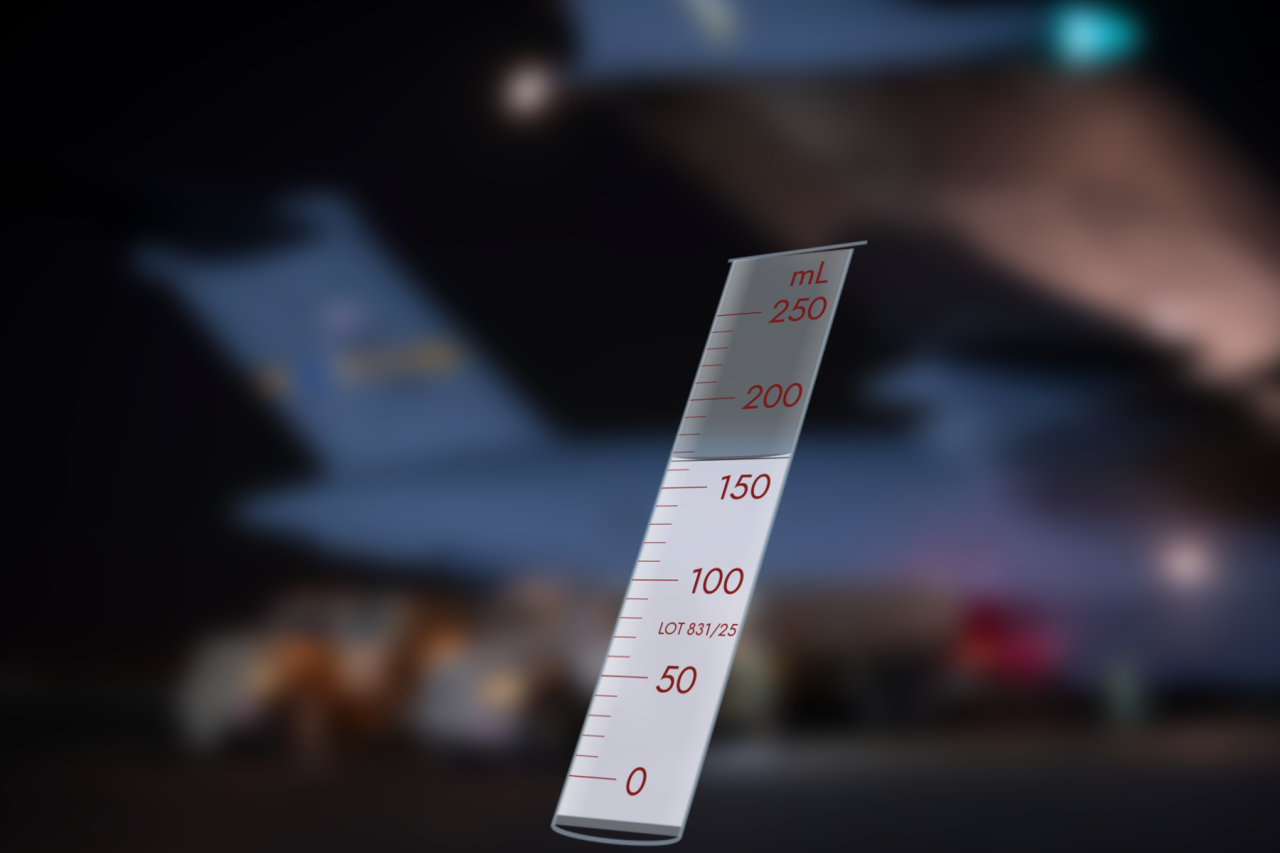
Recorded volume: 165
